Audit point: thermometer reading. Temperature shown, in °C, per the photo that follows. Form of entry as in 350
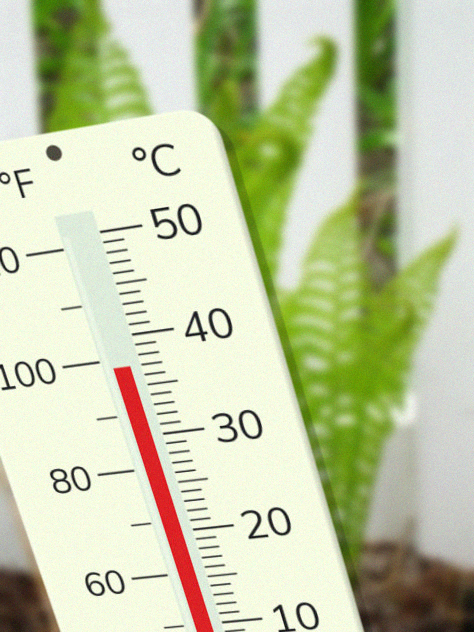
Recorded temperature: 37
